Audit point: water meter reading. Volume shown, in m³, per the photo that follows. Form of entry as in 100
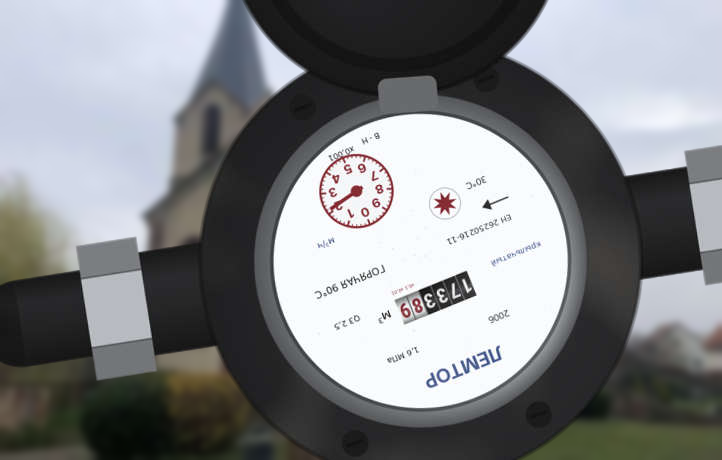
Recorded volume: 1733.892
